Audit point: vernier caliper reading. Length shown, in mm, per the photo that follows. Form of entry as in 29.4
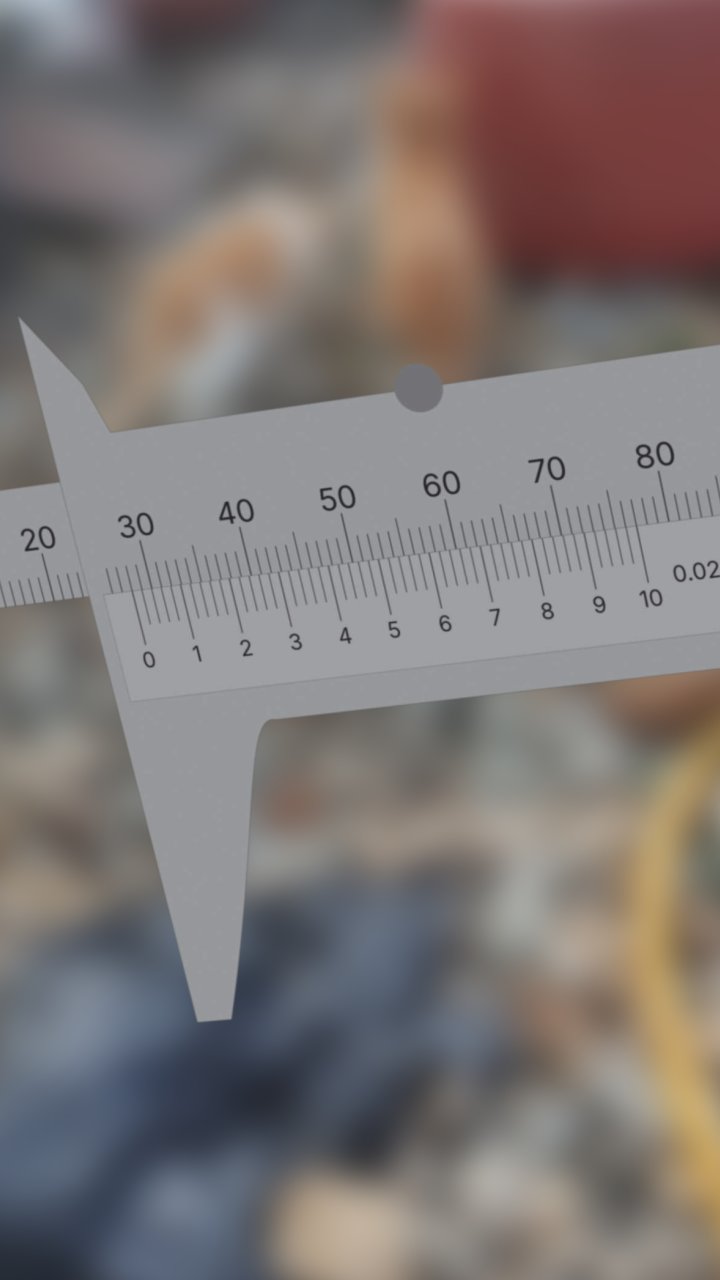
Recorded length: 28.0
